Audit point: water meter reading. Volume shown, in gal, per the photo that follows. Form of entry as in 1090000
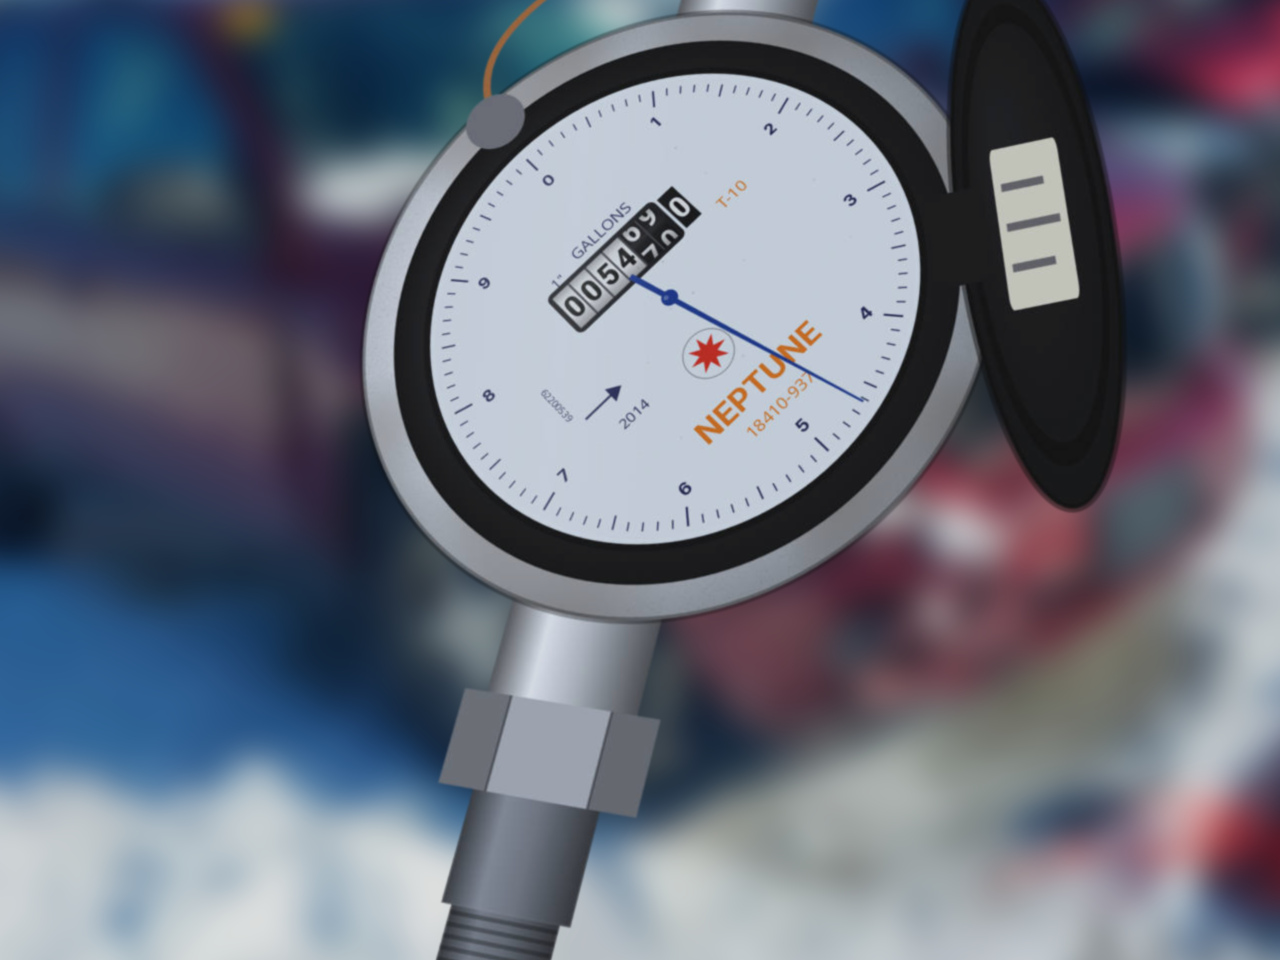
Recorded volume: 54694.6
